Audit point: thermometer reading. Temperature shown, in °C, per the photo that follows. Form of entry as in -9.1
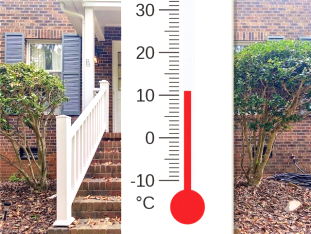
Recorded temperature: 11
